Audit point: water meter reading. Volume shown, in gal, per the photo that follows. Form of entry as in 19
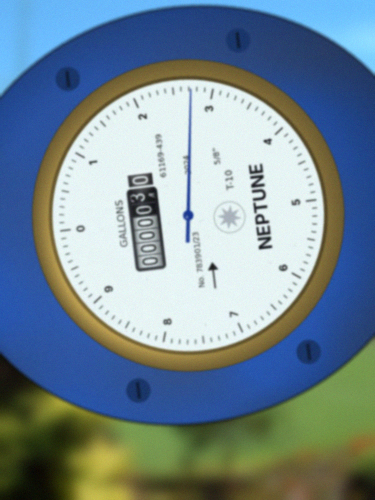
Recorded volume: 32.7
